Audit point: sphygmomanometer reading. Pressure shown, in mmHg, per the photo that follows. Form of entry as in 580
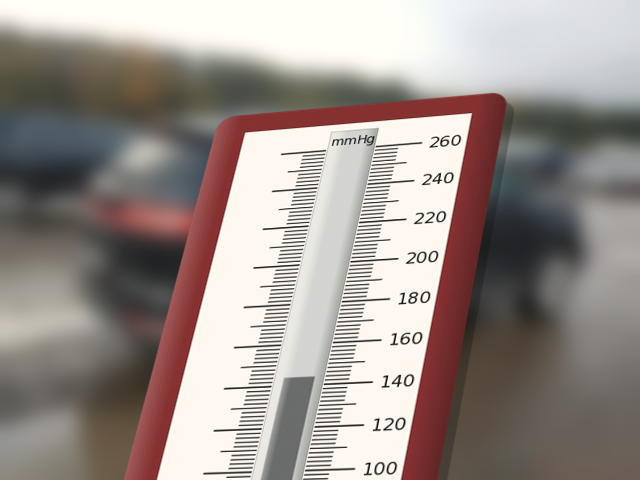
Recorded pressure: 144
